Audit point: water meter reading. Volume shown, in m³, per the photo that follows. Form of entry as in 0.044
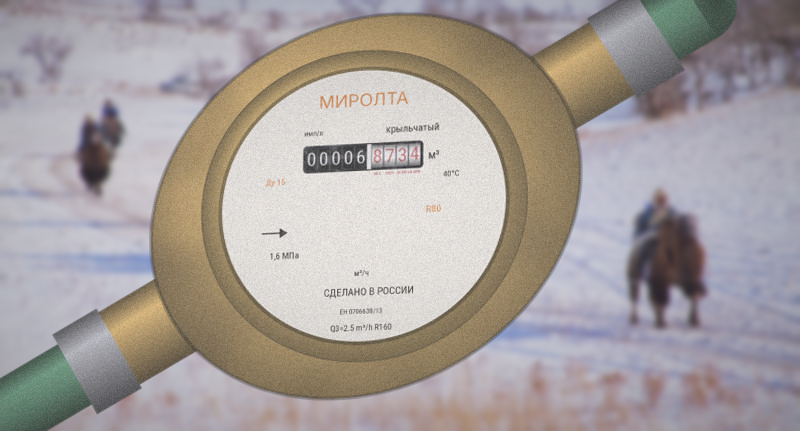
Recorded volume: 6.8734
